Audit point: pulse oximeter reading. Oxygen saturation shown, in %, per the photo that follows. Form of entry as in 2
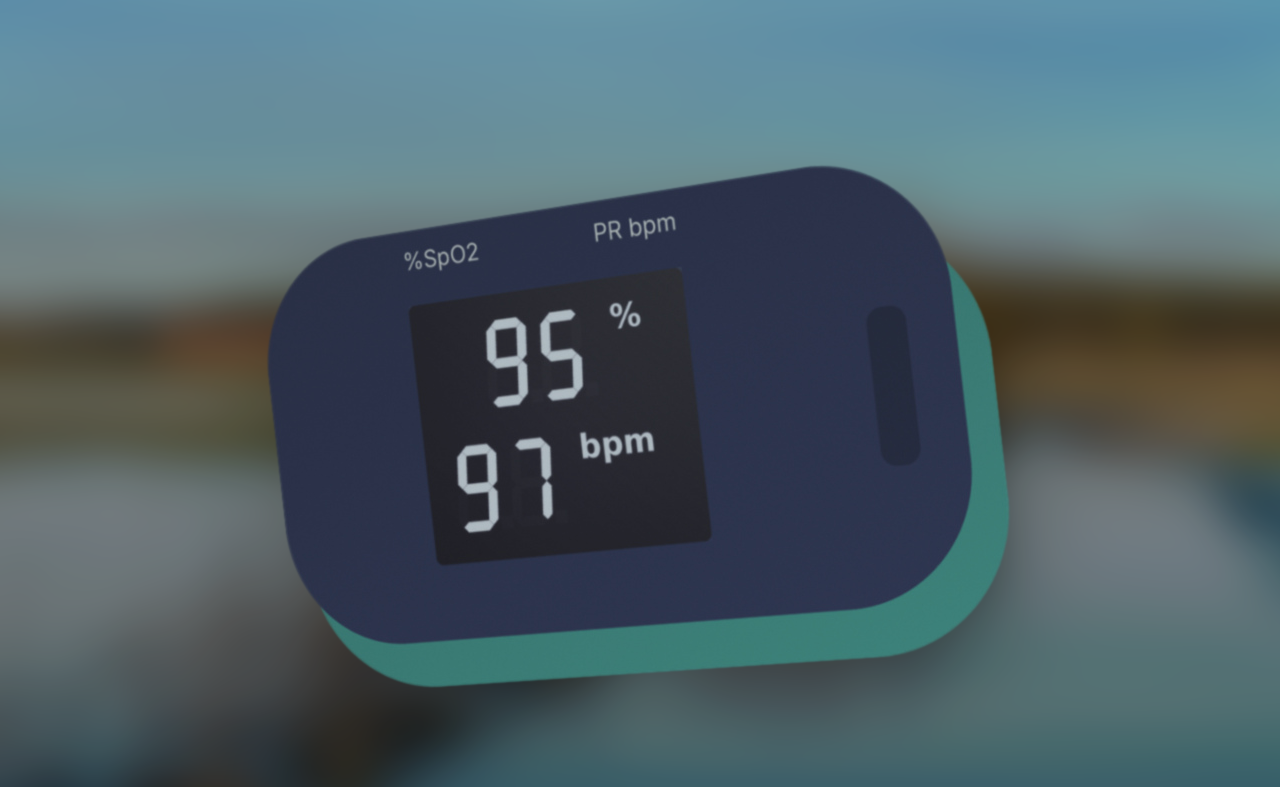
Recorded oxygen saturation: 95
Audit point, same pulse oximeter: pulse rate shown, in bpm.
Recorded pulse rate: 97
